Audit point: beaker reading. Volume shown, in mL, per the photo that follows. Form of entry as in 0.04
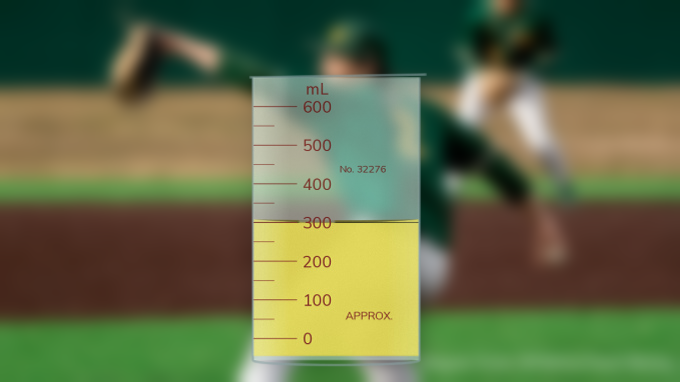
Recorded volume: 300
